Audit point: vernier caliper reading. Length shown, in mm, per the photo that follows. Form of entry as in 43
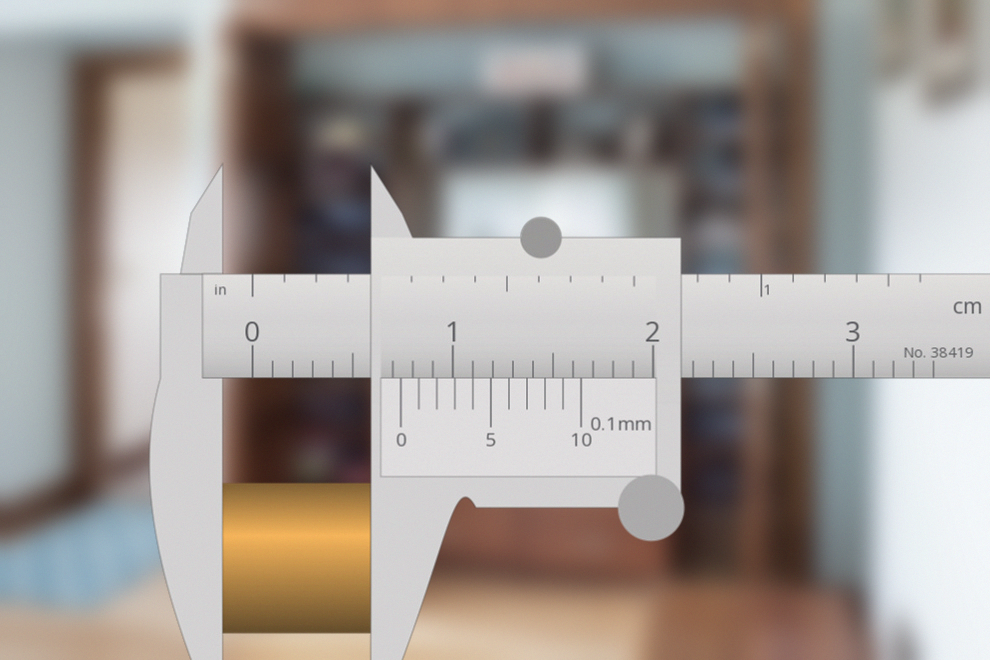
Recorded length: 7.4
